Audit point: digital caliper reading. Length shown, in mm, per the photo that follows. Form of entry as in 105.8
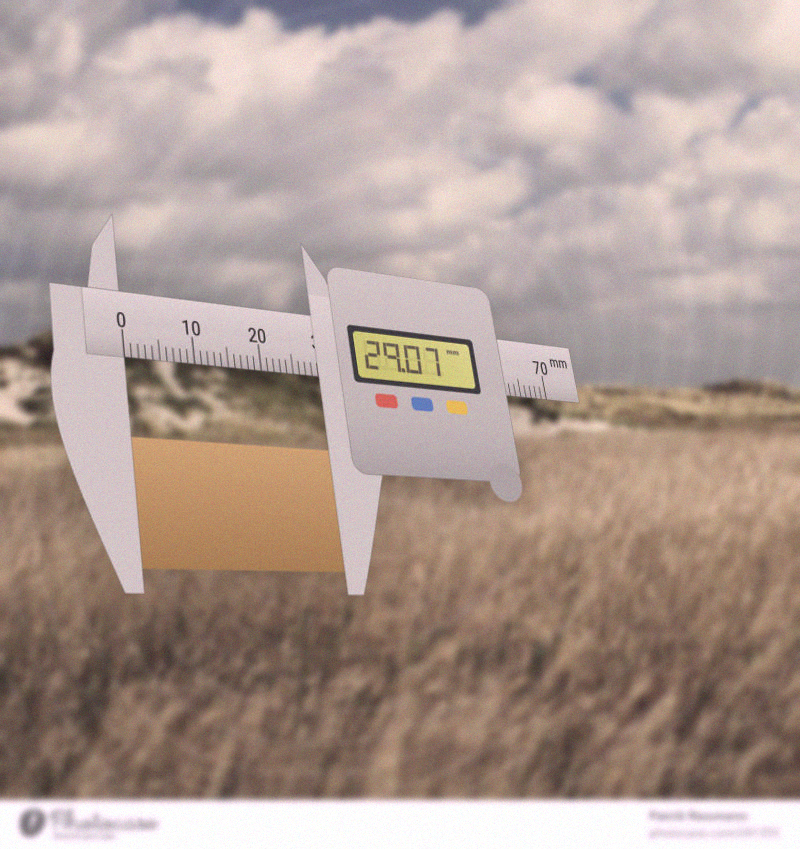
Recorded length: 29.07
